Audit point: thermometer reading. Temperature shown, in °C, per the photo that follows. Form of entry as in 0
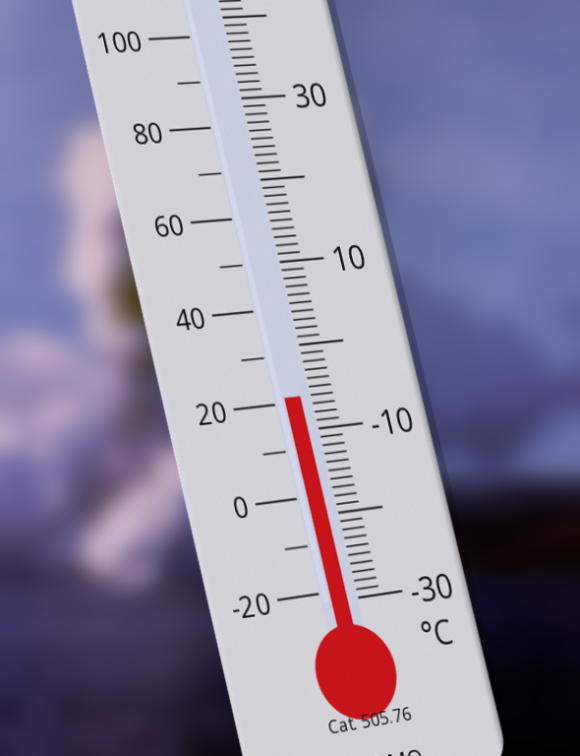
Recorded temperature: -6
